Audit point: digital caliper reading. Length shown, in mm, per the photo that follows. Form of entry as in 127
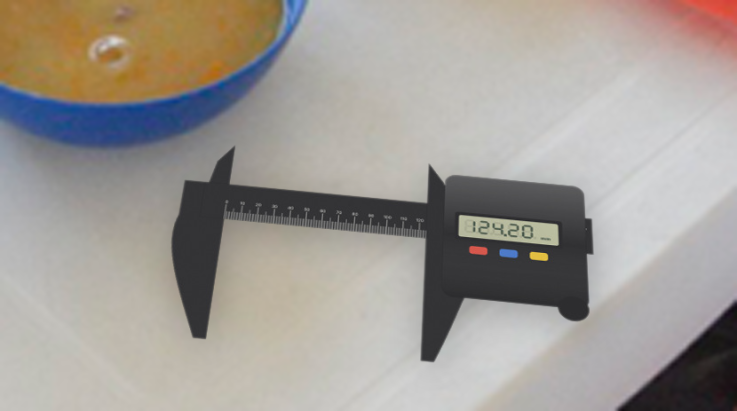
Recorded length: 124.20
